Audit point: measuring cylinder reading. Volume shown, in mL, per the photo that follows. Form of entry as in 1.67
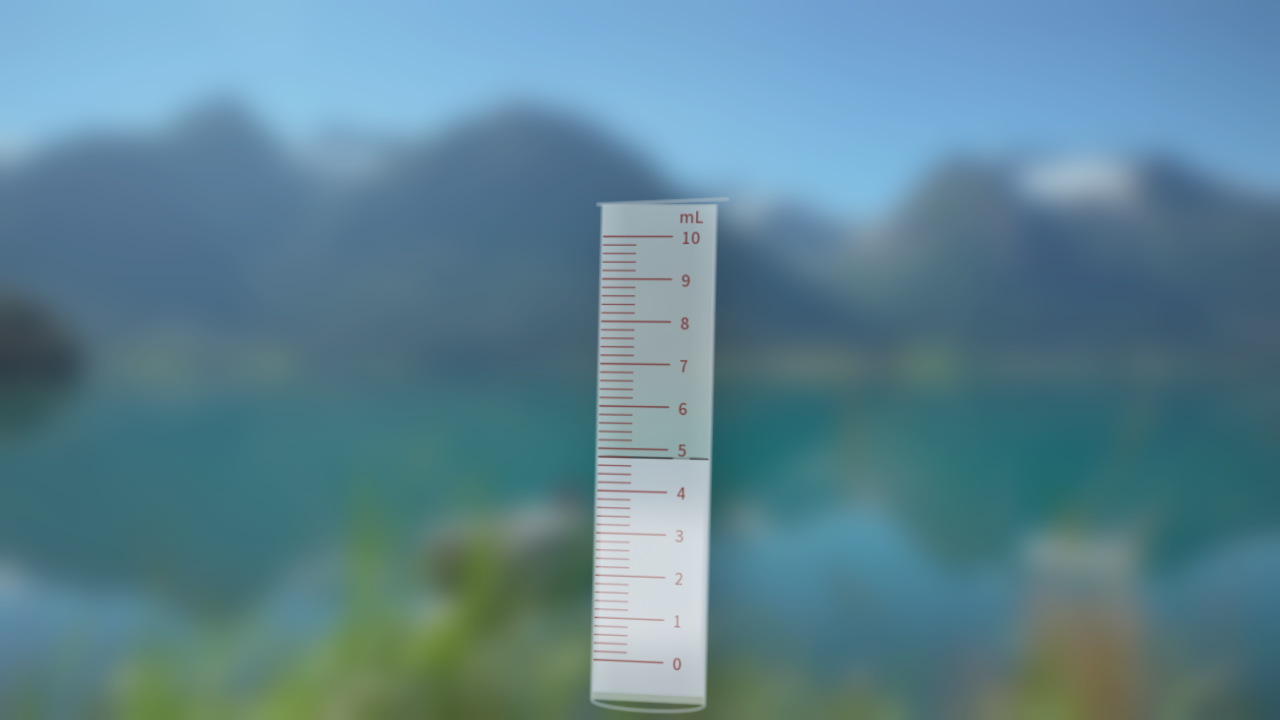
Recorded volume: 4.8
